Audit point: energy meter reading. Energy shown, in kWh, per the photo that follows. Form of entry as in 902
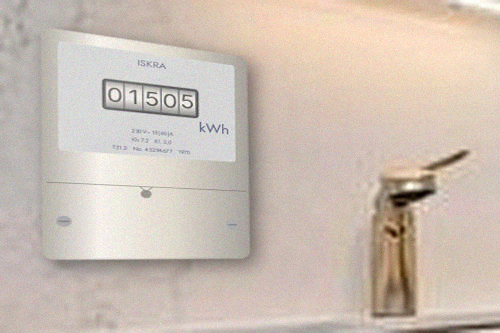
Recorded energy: 1505
